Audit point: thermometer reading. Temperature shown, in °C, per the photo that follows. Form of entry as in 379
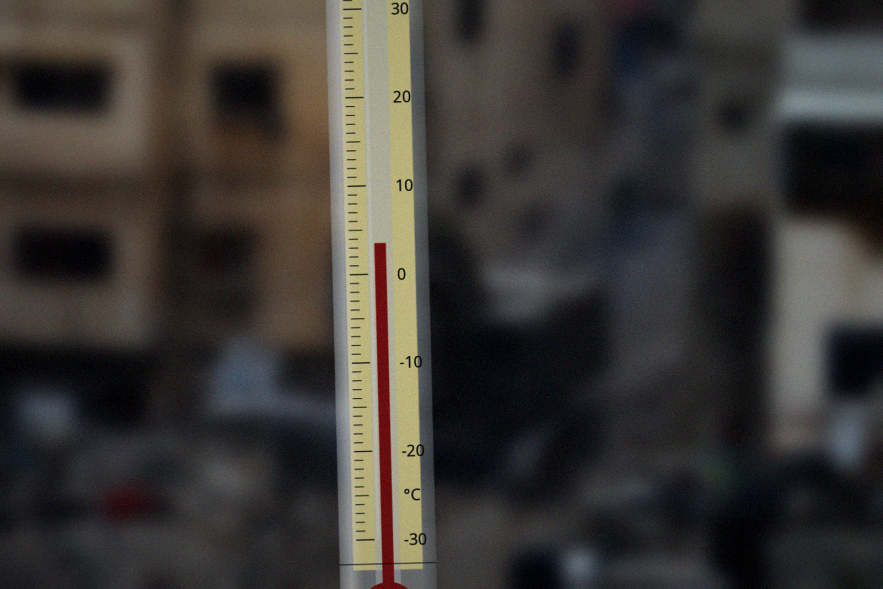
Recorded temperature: 3.5
